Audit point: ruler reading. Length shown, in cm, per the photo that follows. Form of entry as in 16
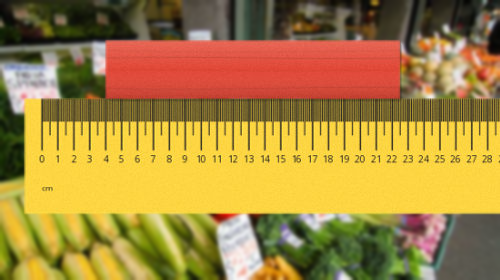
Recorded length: 18.5
